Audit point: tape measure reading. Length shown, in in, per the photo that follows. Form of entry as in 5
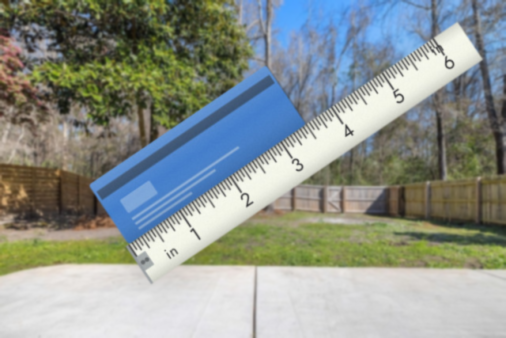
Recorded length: 3.5
